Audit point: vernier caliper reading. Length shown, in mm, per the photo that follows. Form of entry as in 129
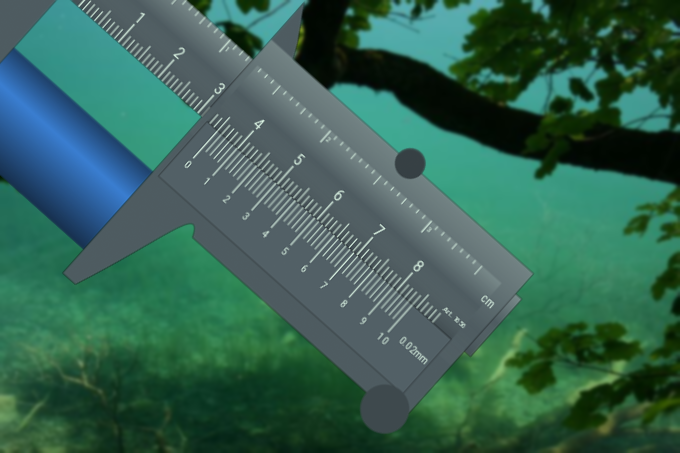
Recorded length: 35.0
